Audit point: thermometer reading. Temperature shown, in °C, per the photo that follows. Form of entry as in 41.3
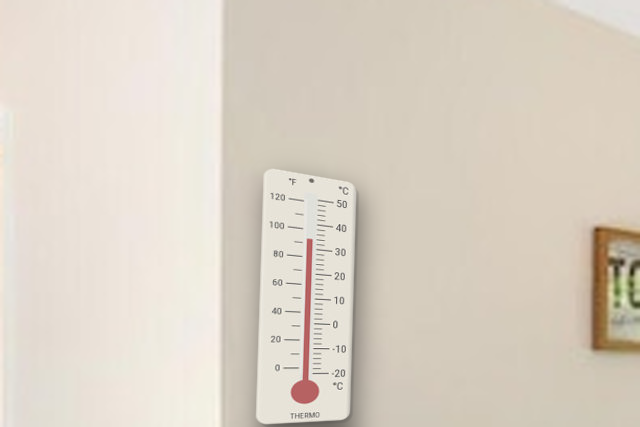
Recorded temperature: 34
